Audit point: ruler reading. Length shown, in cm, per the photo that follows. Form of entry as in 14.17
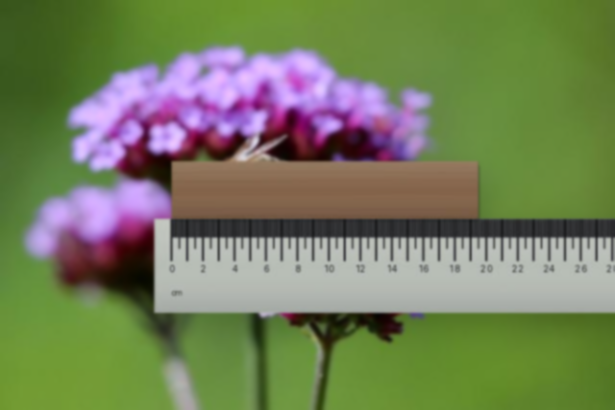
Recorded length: 19.5
